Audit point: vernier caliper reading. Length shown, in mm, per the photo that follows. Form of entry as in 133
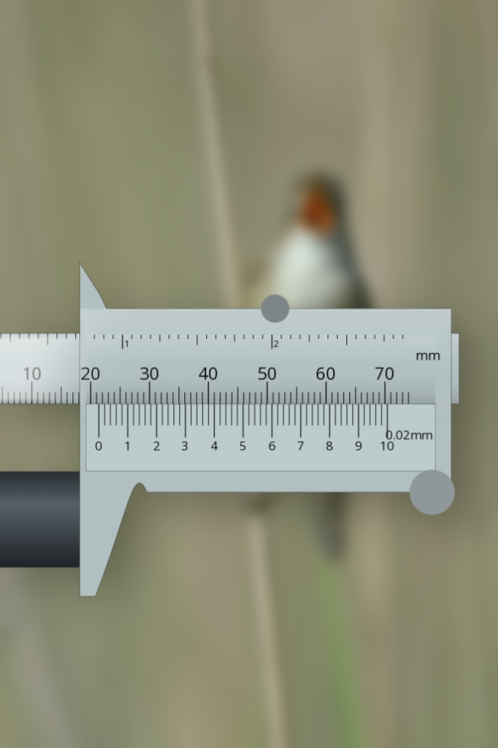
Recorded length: 21.4
